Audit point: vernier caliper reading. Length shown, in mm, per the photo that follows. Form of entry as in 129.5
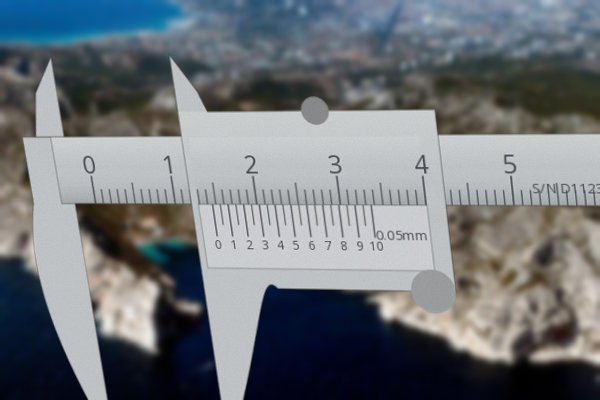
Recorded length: 14.6
